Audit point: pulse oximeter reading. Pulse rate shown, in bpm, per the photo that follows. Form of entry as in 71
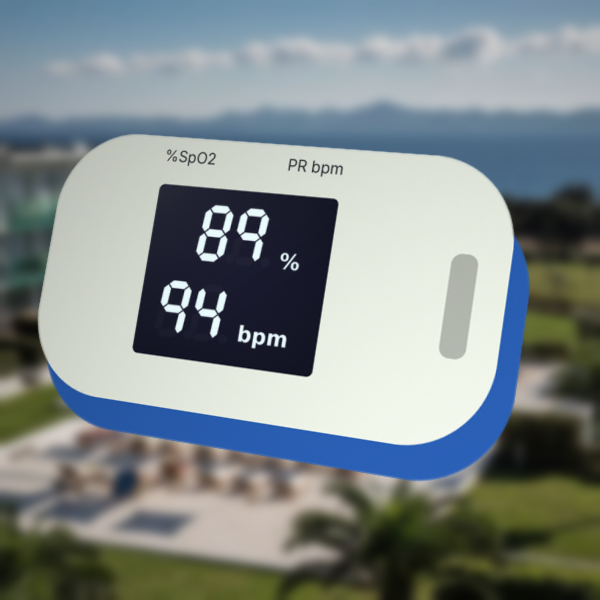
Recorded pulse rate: 94
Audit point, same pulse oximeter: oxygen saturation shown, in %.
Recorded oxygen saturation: 89
